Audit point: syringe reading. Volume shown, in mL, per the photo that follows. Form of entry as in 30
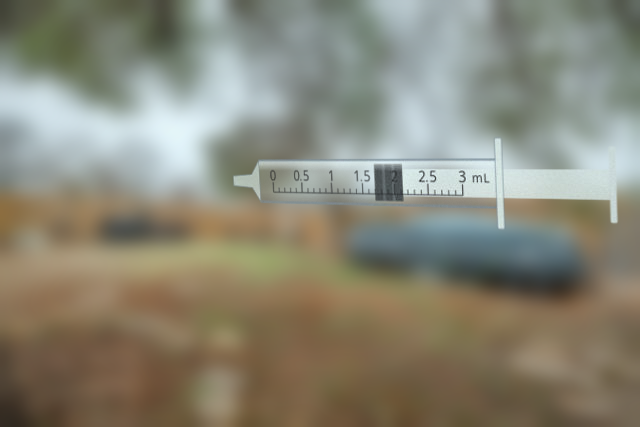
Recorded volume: 1.7
